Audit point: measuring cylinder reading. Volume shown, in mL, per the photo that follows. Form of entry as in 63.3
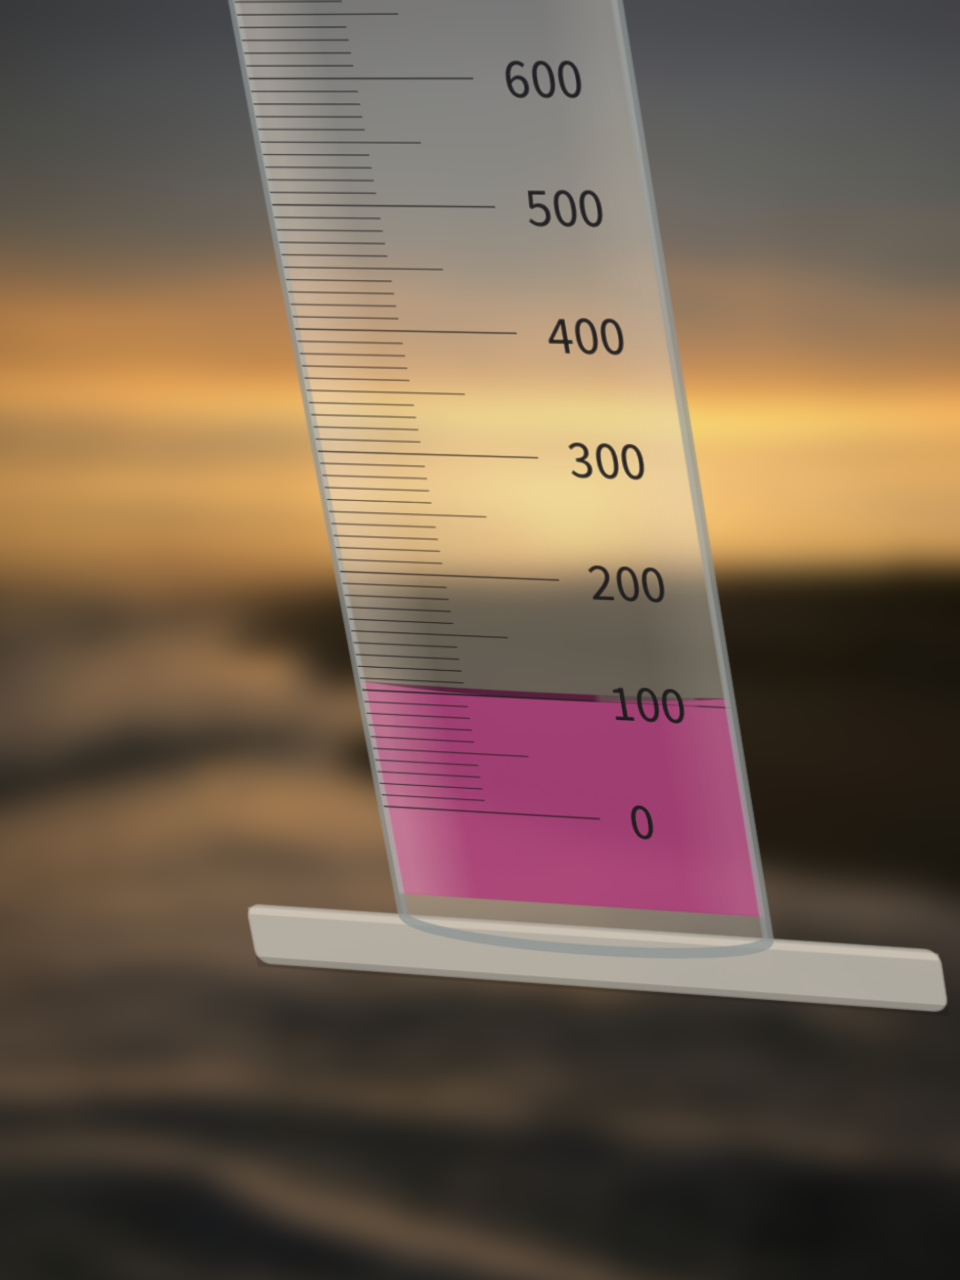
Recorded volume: 100
